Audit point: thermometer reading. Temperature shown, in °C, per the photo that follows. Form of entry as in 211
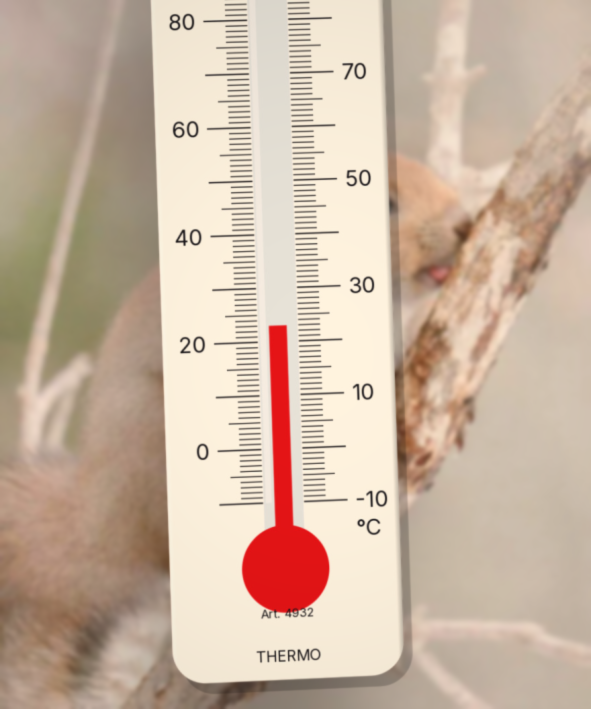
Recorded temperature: 23
